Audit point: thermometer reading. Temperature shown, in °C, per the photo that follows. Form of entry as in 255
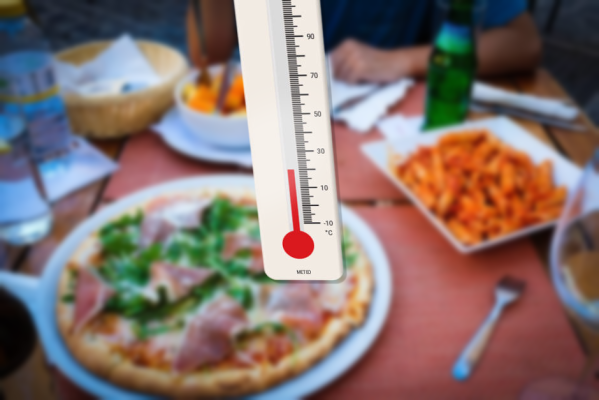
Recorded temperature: 20
